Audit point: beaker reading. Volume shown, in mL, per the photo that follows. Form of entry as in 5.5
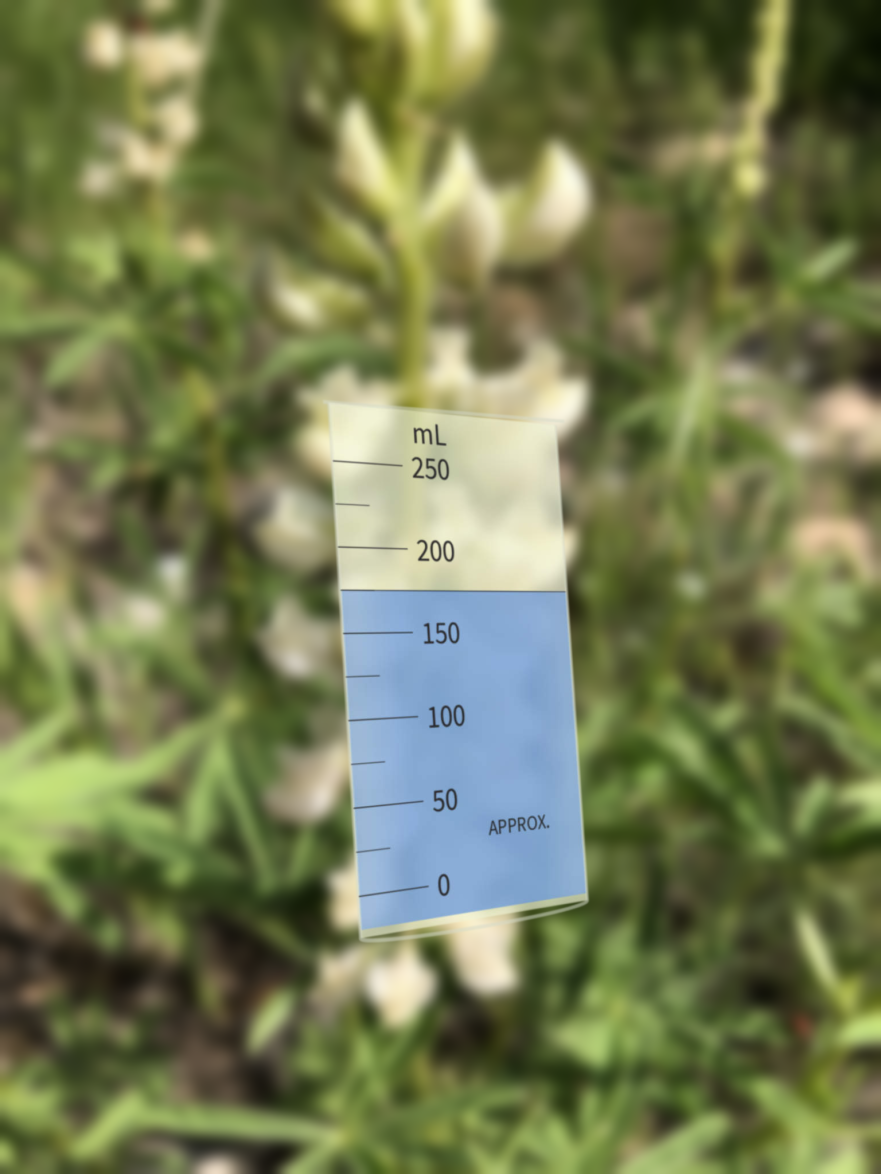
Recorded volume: 175
